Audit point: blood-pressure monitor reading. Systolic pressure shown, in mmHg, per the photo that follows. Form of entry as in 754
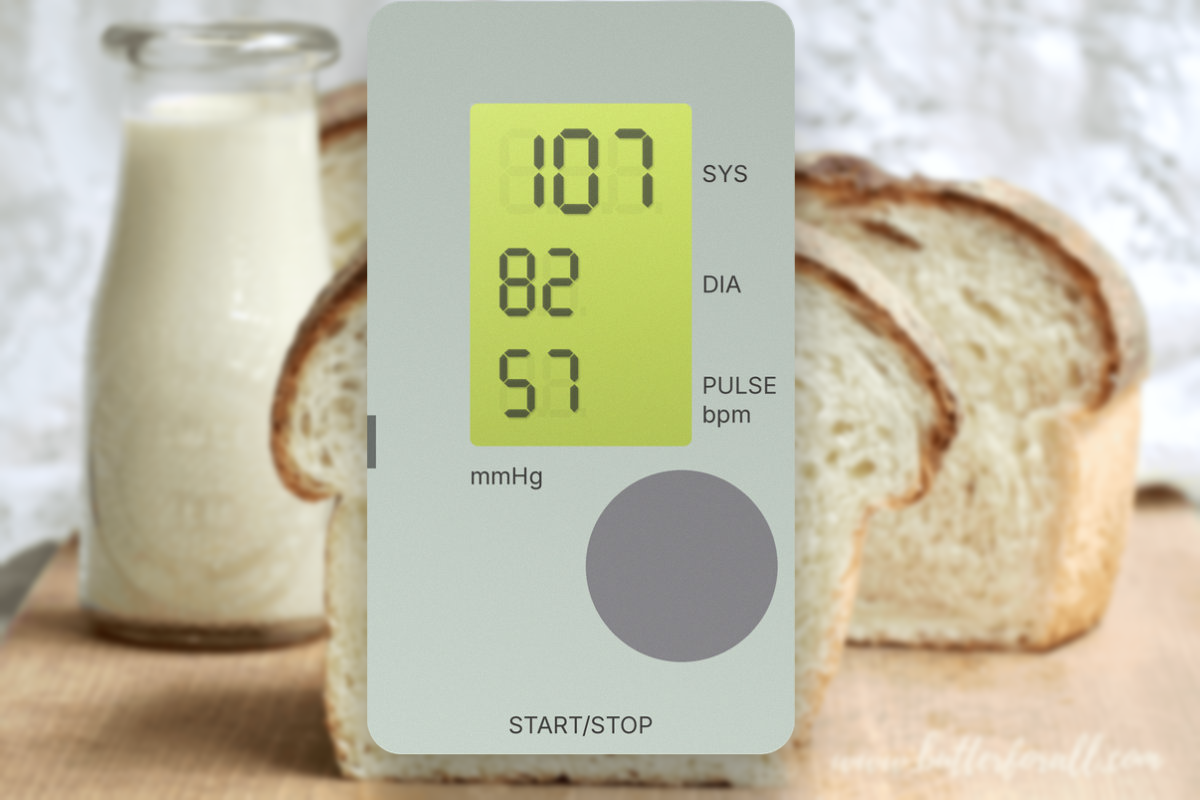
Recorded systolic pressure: 107
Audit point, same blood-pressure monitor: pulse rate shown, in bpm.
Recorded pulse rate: 57
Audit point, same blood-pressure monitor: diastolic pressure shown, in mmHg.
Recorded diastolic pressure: 82
